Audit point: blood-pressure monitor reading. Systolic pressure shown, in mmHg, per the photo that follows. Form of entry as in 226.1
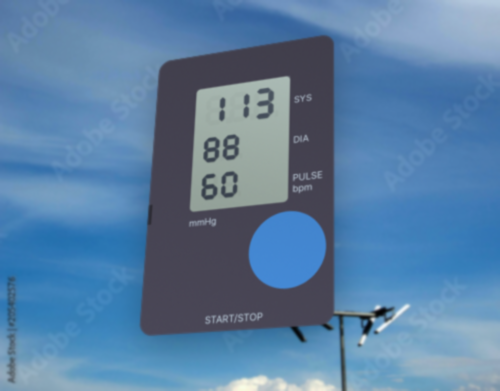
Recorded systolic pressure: 113
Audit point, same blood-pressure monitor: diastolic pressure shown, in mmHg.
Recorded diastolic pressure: 88
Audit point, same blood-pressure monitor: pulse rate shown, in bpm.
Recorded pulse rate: 60
